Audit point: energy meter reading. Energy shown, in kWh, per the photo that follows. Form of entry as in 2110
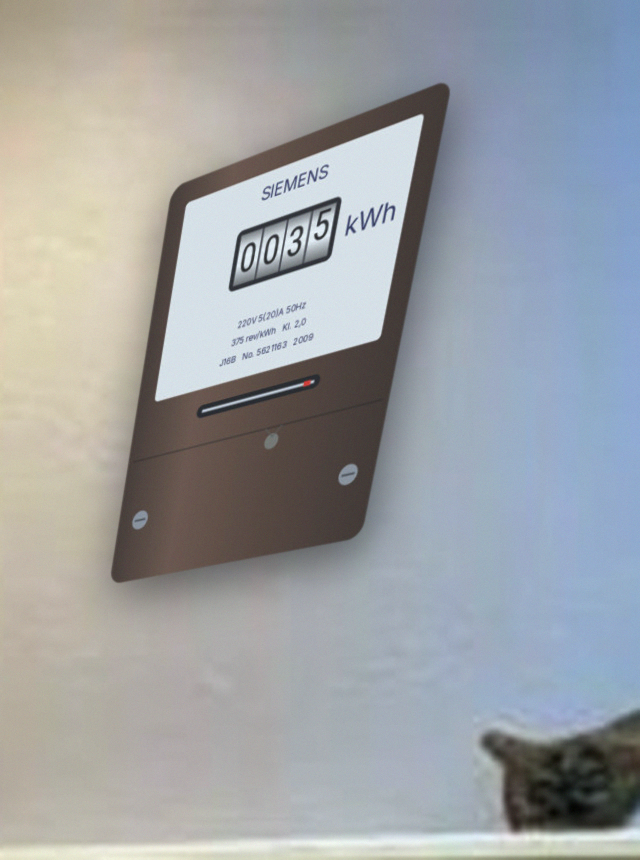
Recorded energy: 35
